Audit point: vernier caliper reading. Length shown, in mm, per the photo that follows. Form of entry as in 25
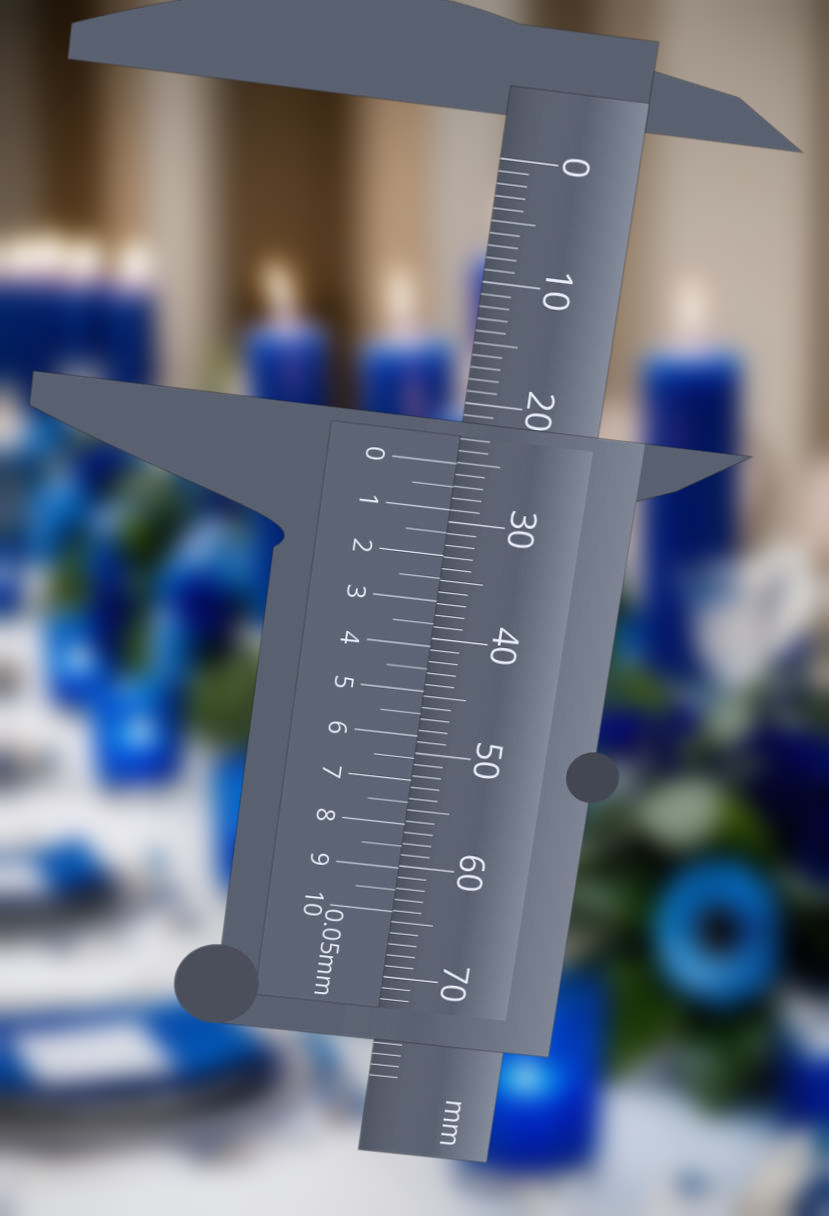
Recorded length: 25.1
